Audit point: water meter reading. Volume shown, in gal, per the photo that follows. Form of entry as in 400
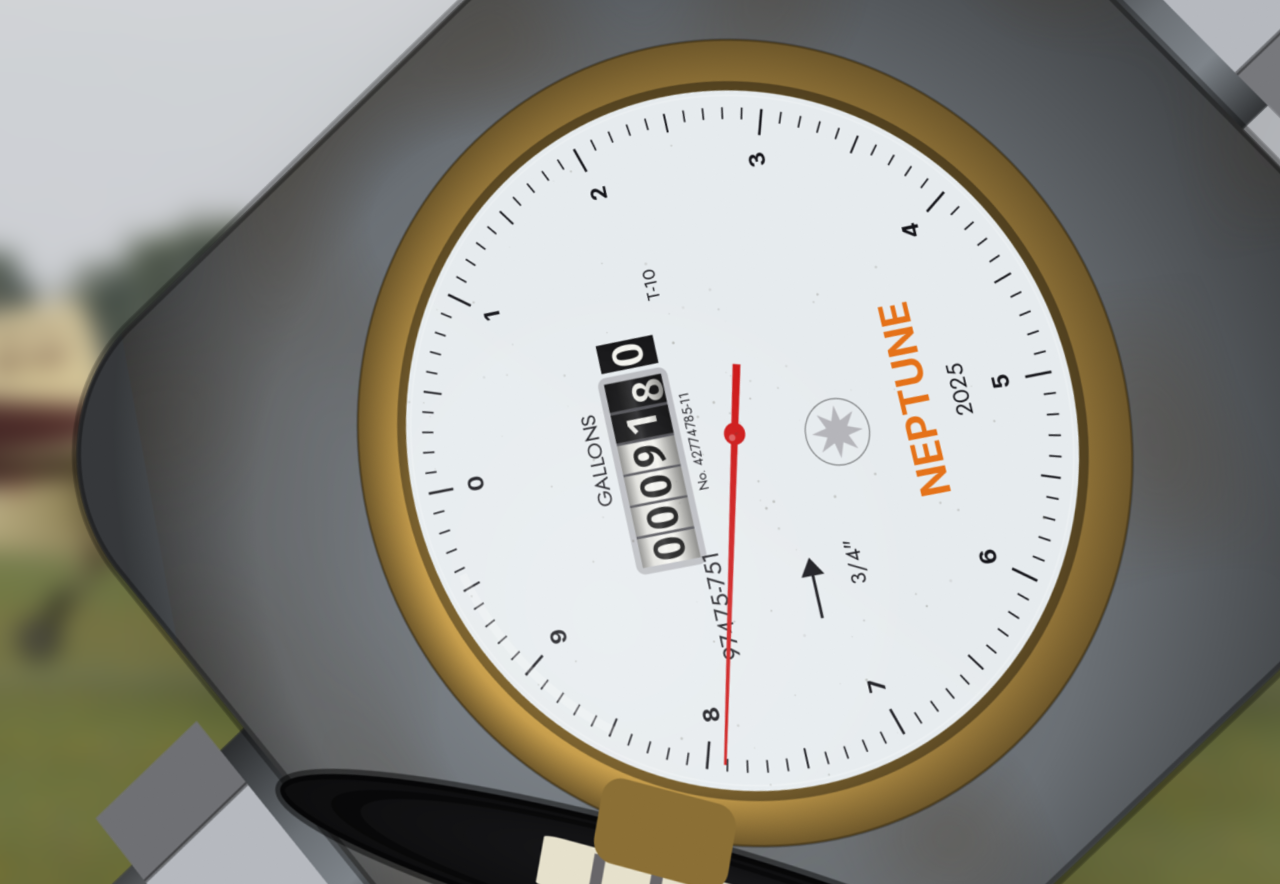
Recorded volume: 9177.9
